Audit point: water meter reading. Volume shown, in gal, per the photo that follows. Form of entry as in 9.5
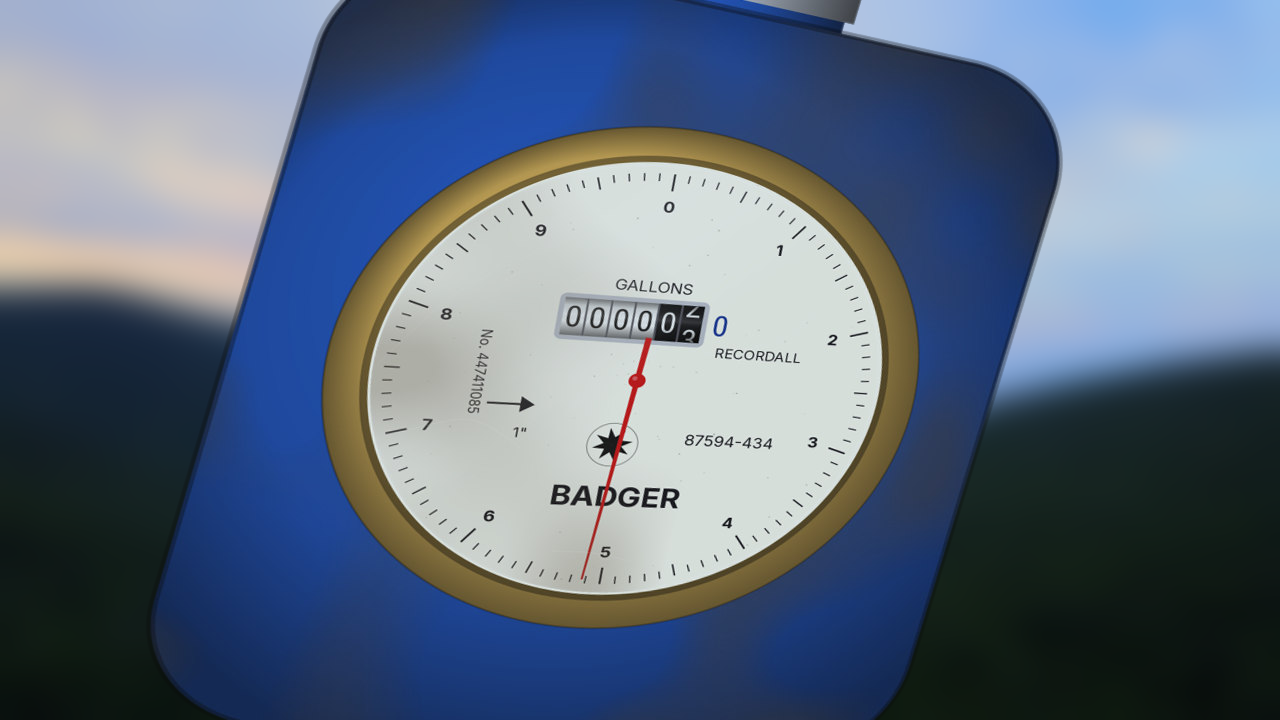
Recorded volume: 25.1
